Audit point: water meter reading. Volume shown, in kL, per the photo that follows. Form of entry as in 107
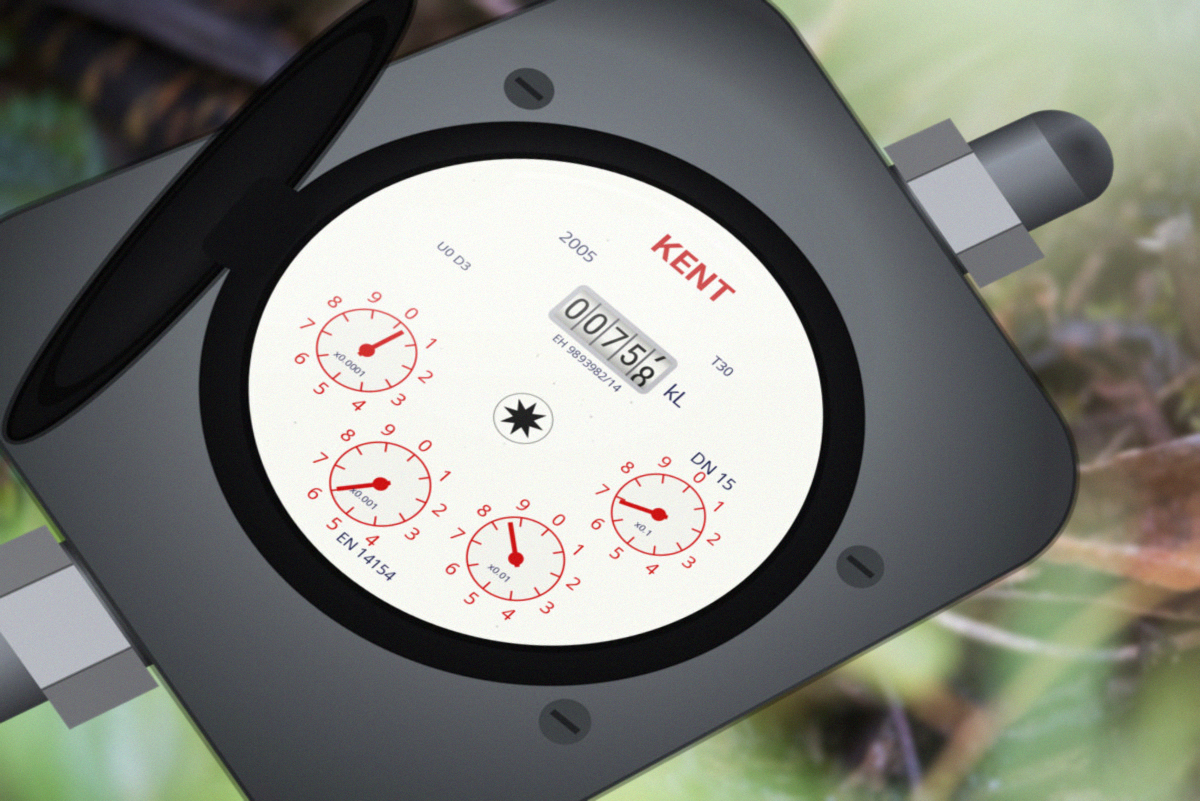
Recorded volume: 757.6860
